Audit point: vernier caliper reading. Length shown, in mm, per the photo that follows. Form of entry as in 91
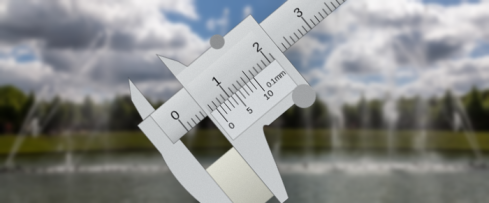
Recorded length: 6.8
